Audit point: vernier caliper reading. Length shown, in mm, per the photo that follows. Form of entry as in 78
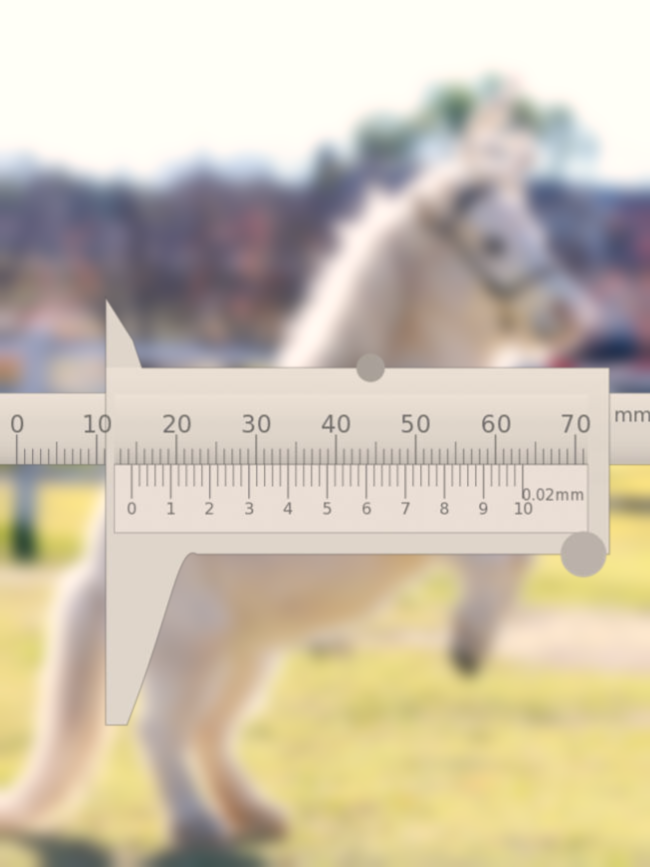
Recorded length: 14.4
